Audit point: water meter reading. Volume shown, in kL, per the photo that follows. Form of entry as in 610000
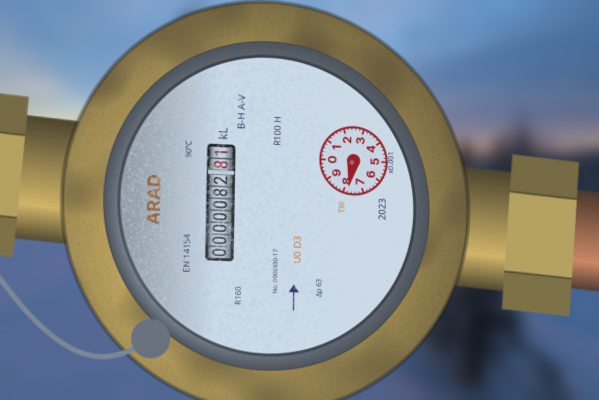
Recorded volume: 82.817
